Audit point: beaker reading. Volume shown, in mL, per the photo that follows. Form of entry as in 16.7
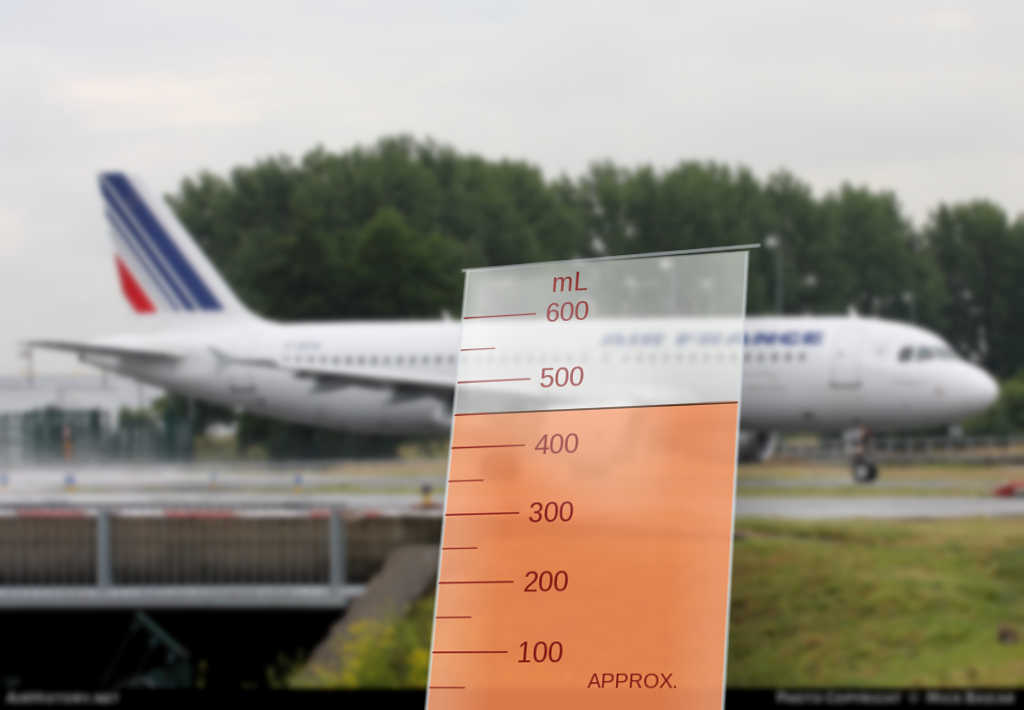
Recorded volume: 450
